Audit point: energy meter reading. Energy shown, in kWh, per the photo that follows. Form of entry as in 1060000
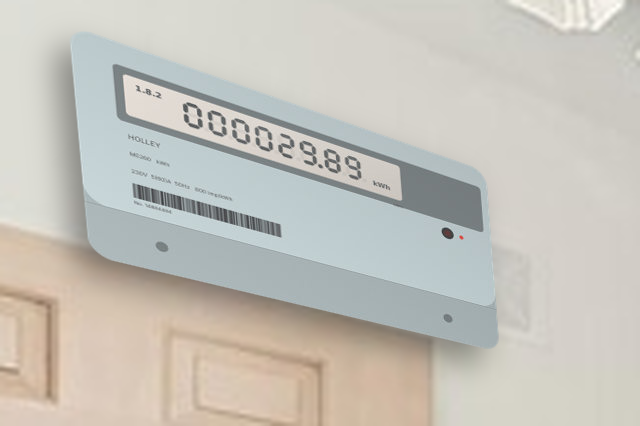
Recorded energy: 29.89
